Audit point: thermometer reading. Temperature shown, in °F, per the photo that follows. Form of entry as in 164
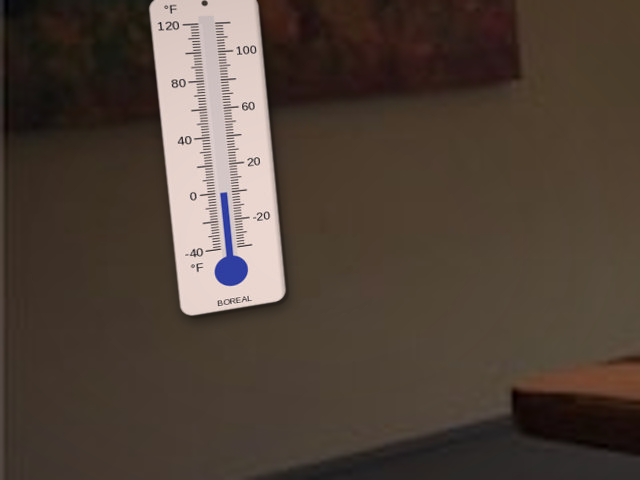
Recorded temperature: 0
